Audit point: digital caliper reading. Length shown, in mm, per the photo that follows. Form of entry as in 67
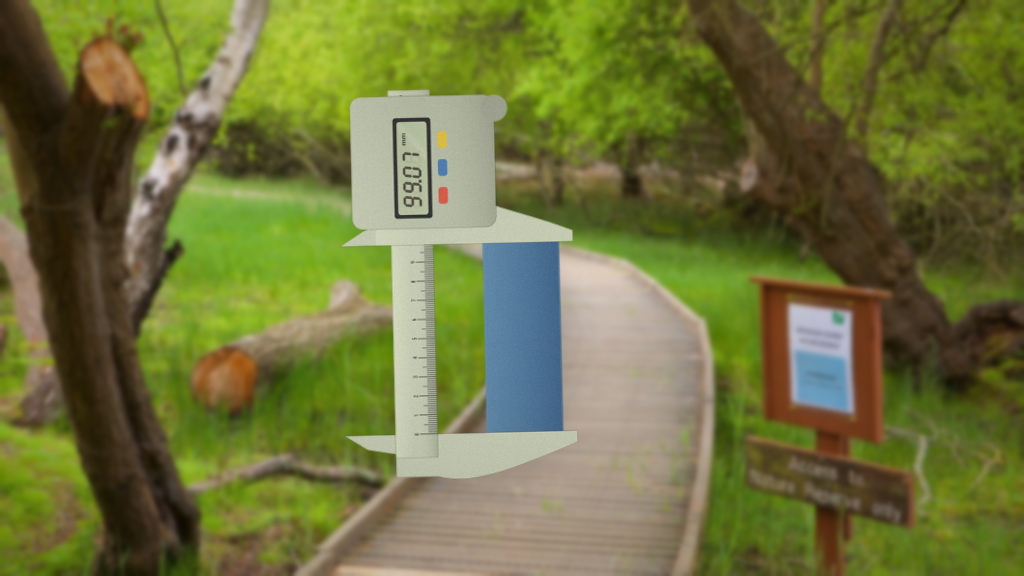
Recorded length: 99.07
